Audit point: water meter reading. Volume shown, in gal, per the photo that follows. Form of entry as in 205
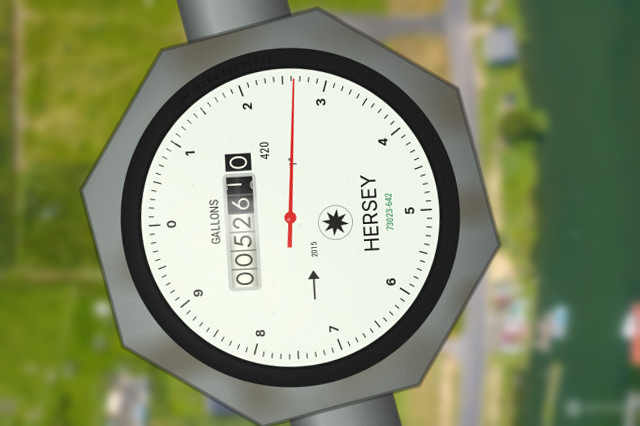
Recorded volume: 52612.6
